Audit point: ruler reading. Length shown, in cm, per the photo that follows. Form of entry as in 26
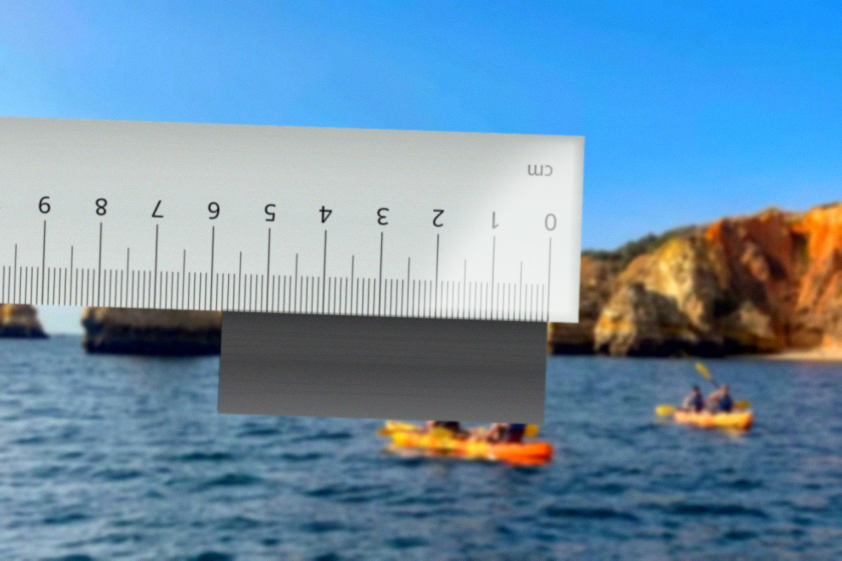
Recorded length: 5.8
